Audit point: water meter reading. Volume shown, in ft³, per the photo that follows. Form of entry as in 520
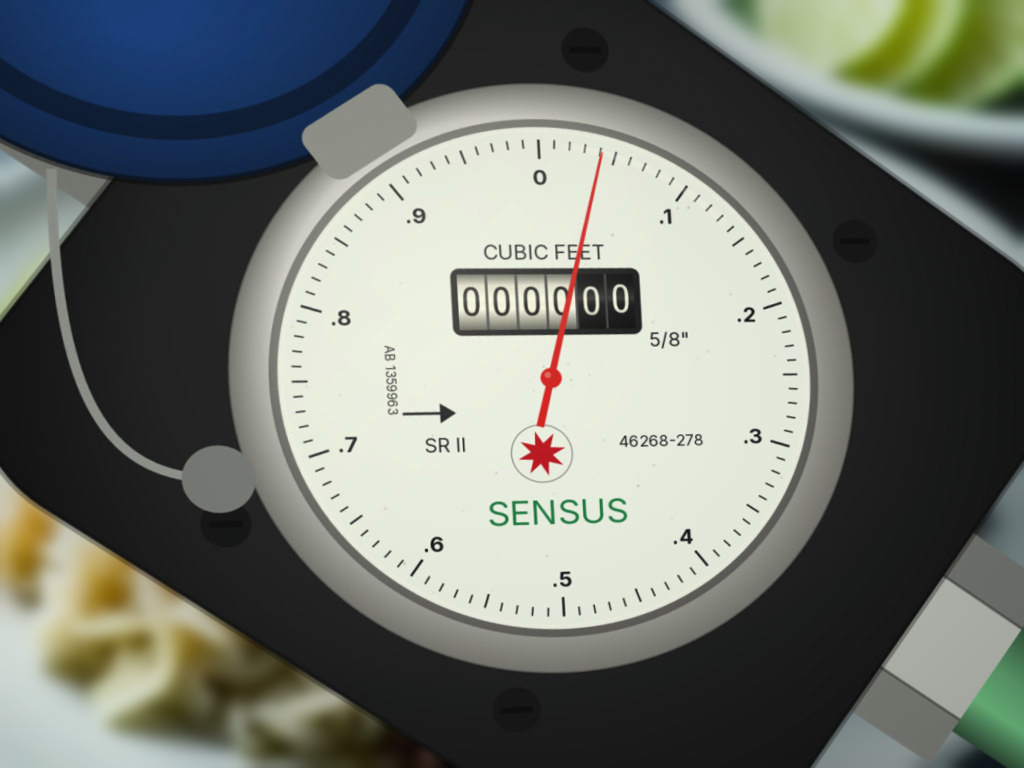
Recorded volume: 0.04
